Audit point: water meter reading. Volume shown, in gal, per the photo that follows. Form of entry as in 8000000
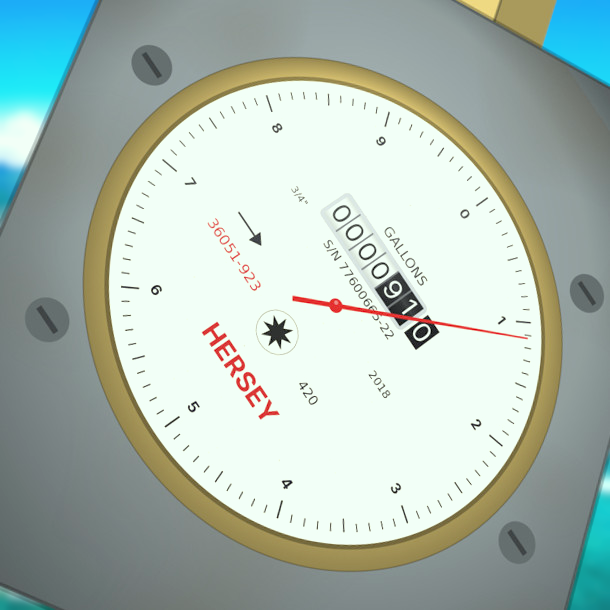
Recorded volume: 911.1
